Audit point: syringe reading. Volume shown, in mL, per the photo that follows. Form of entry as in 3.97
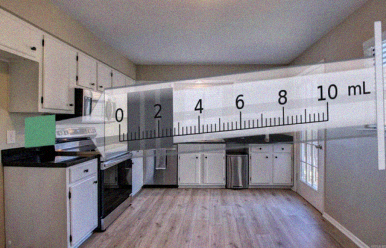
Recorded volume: 0.4
